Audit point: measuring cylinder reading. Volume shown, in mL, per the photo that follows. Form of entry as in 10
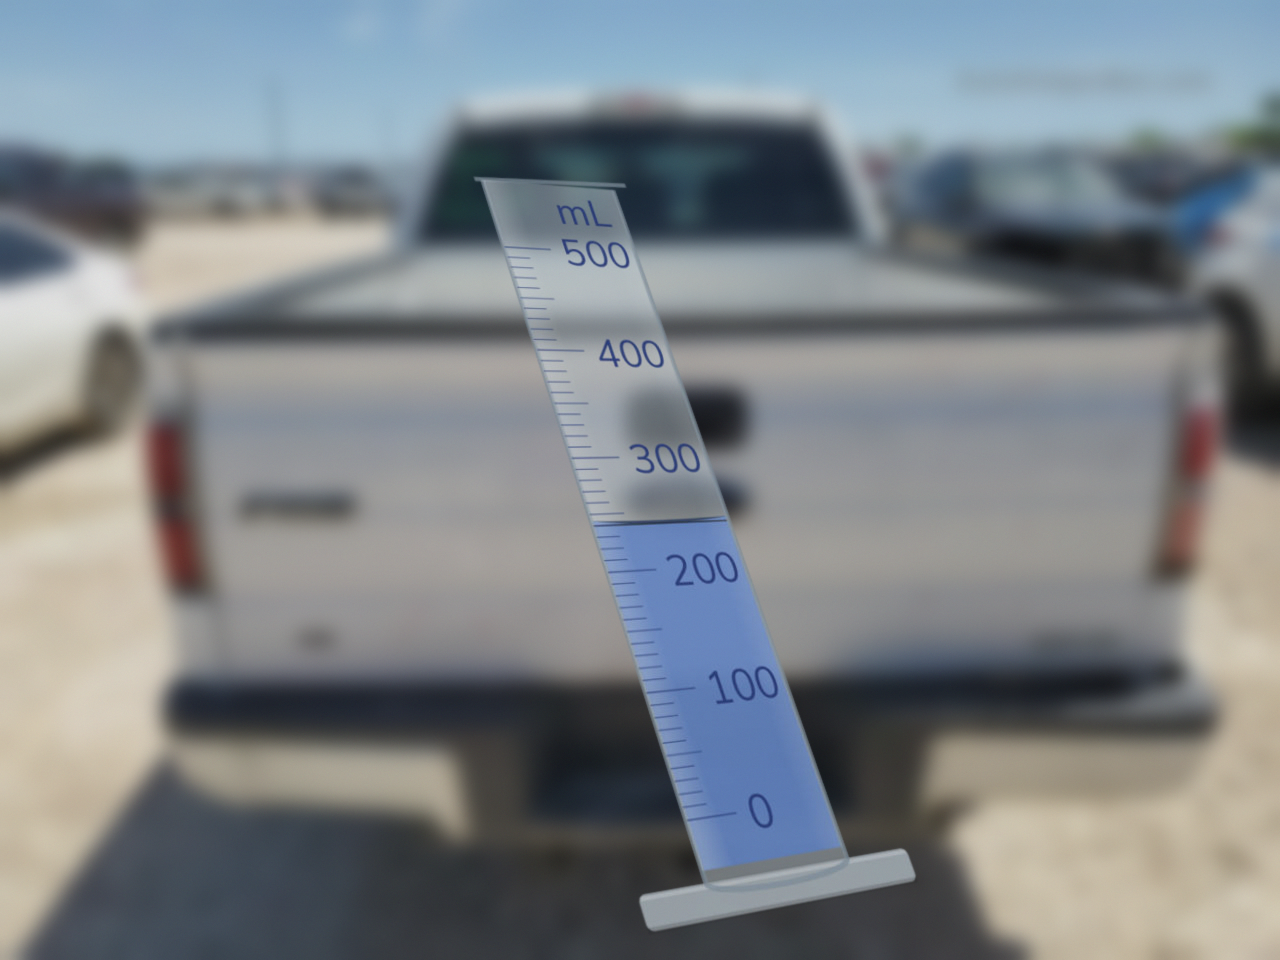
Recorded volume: 240
